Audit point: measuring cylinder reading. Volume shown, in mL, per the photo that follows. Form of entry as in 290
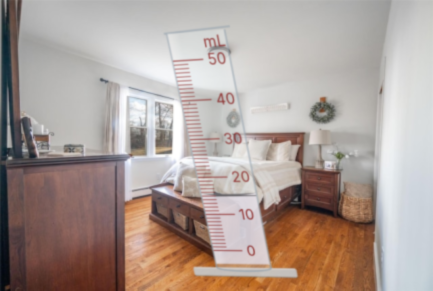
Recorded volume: 15
